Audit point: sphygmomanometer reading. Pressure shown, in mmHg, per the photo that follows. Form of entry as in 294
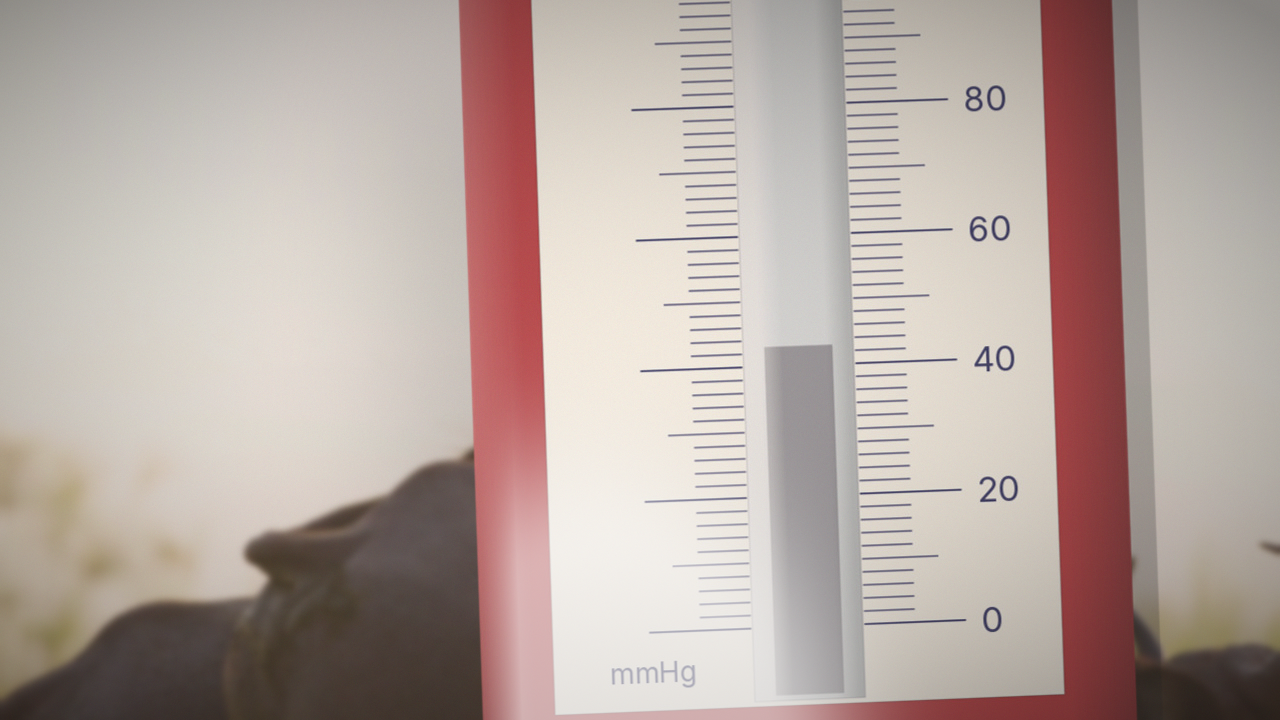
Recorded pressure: 43
